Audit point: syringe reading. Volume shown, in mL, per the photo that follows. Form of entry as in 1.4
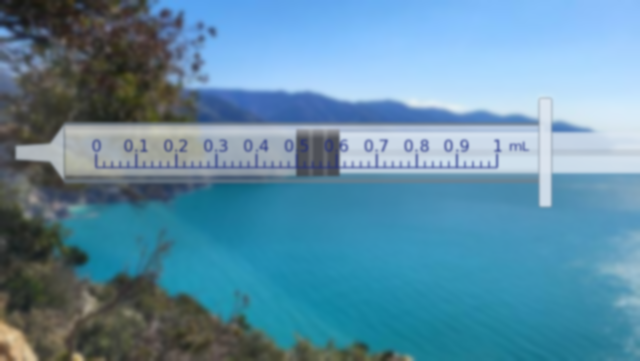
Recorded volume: 0.5
